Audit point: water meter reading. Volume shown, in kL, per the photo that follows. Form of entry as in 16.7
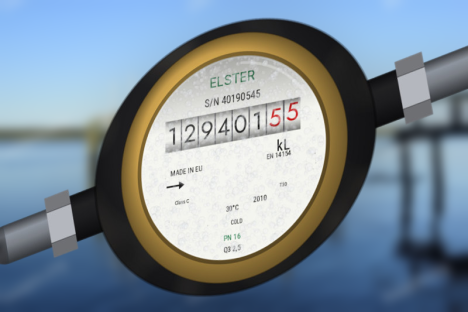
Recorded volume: 129401.55
